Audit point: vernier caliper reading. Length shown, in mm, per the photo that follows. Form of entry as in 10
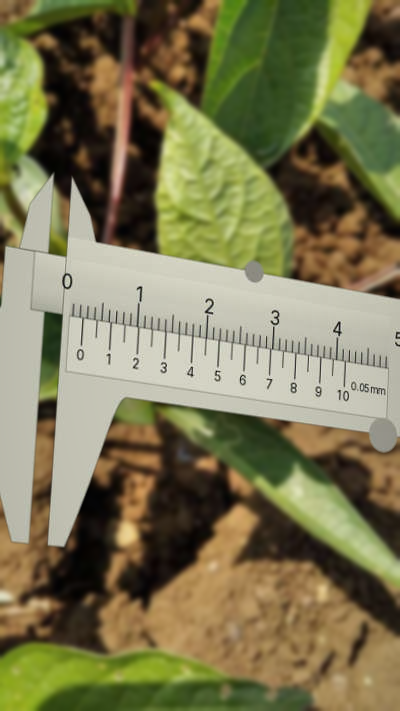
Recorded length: 2.4
